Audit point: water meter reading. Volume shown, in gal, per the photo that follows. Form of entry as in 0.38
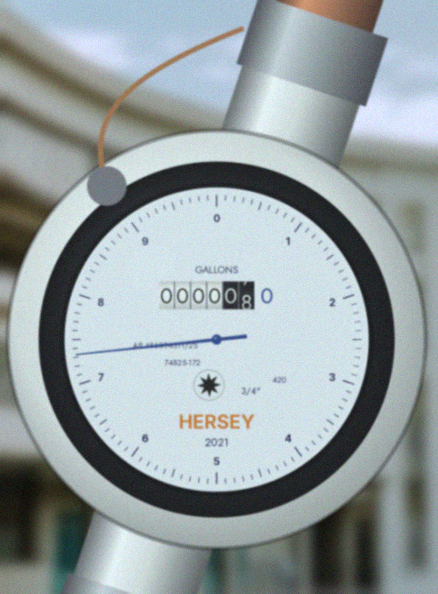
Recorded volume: 77.3
